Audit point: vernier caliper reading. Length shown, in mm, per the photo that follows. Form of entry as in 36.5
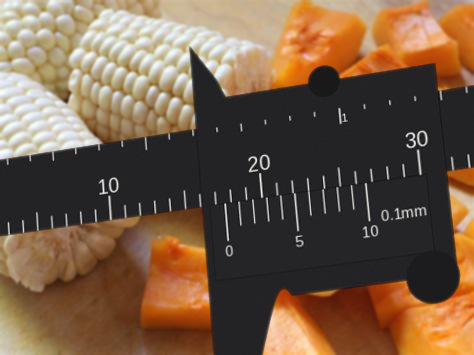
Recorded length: 17.6
